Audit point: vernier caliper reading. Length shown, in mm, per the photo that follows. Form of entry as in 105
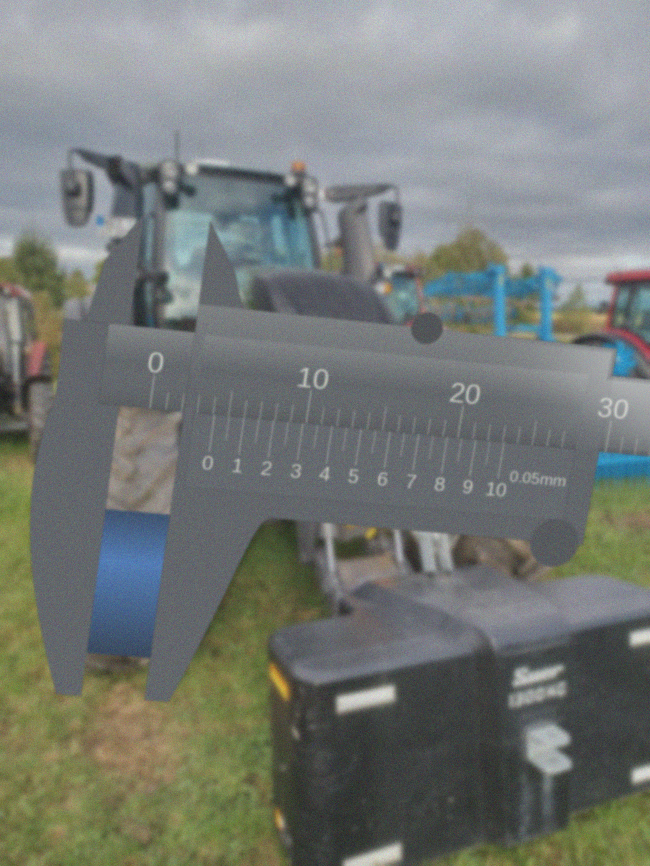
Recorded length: 4.1
